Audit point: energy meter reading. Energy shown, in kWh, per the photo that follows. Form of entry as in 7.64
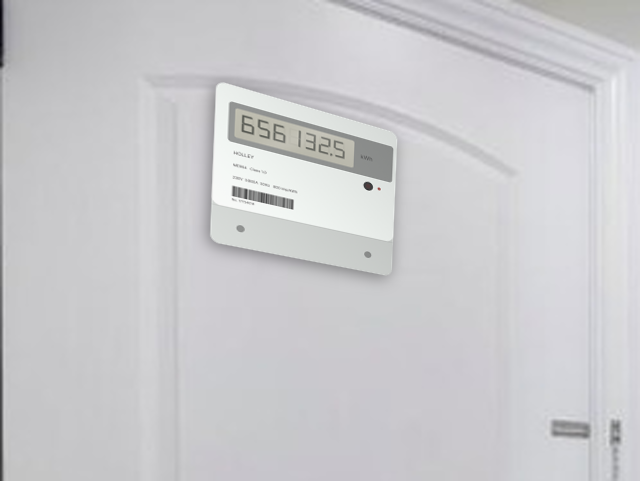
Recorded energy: 656132.5
